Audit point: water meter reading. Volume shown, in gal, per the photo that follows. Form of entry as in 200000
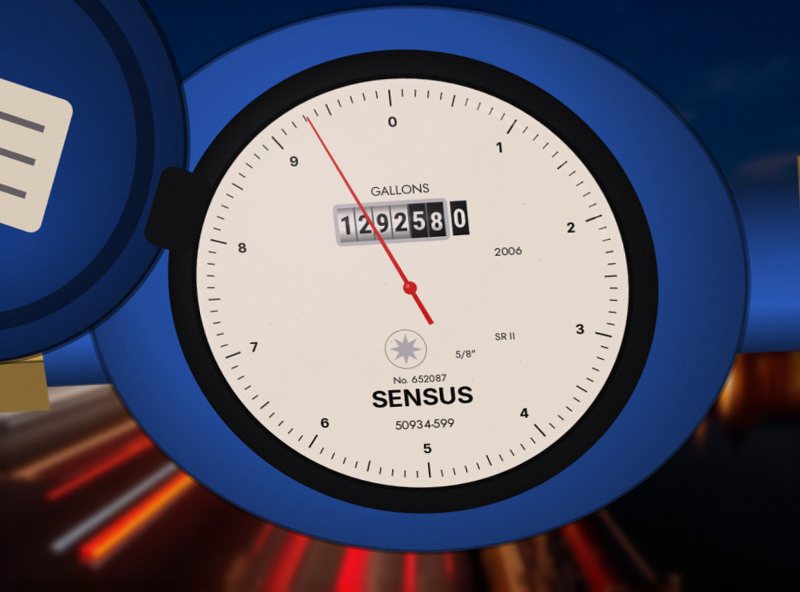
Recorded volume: 1292579.3
